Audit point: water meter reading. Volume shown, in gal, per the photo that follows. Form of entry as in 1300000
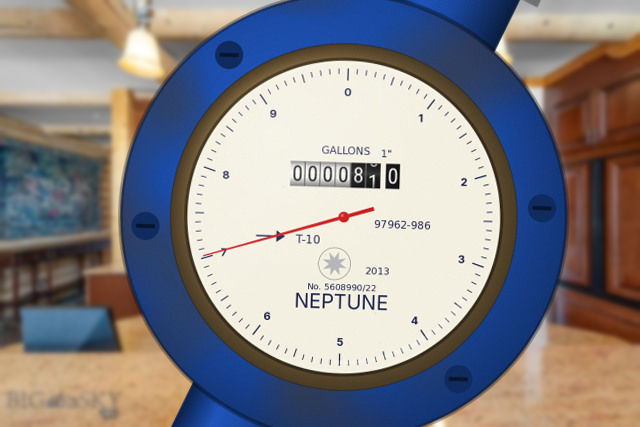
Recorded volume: 807.0
